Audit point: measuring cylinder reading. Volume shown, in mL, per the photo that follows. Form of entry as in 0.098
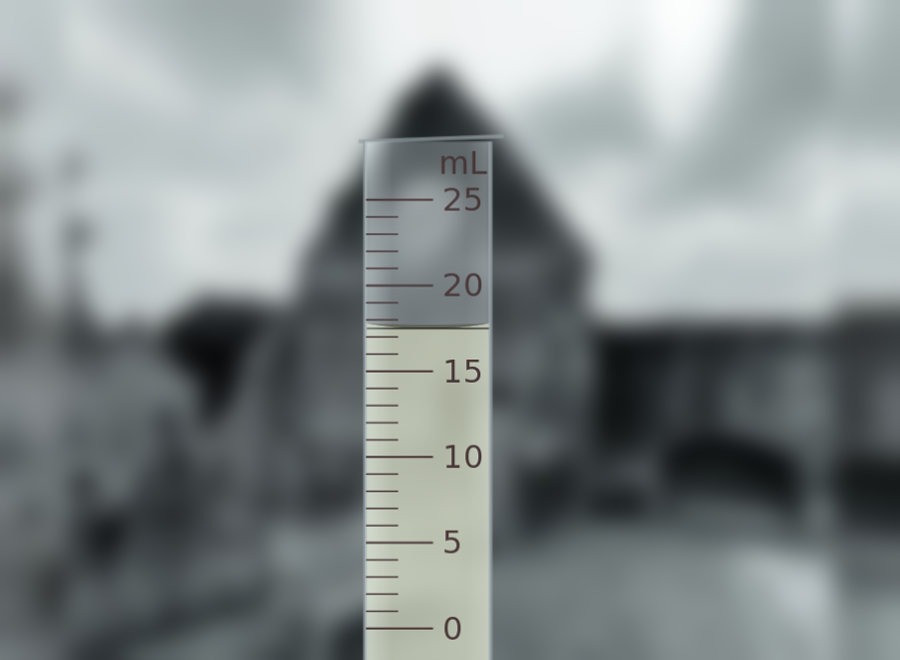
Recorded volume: 17.5
